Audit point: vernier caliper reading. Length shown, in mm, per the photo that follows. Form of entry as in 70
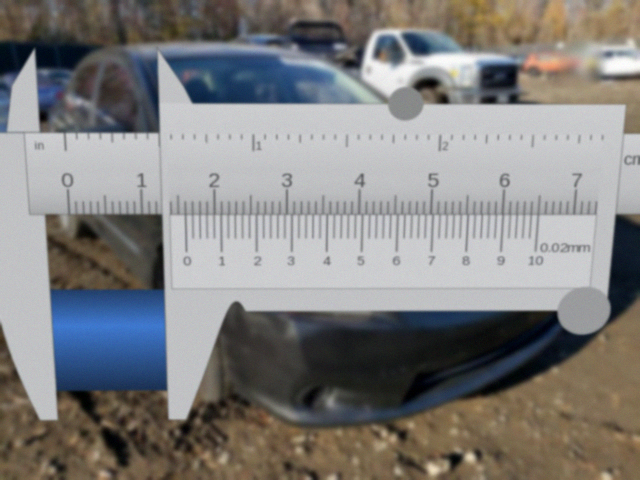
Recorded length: 16.0
